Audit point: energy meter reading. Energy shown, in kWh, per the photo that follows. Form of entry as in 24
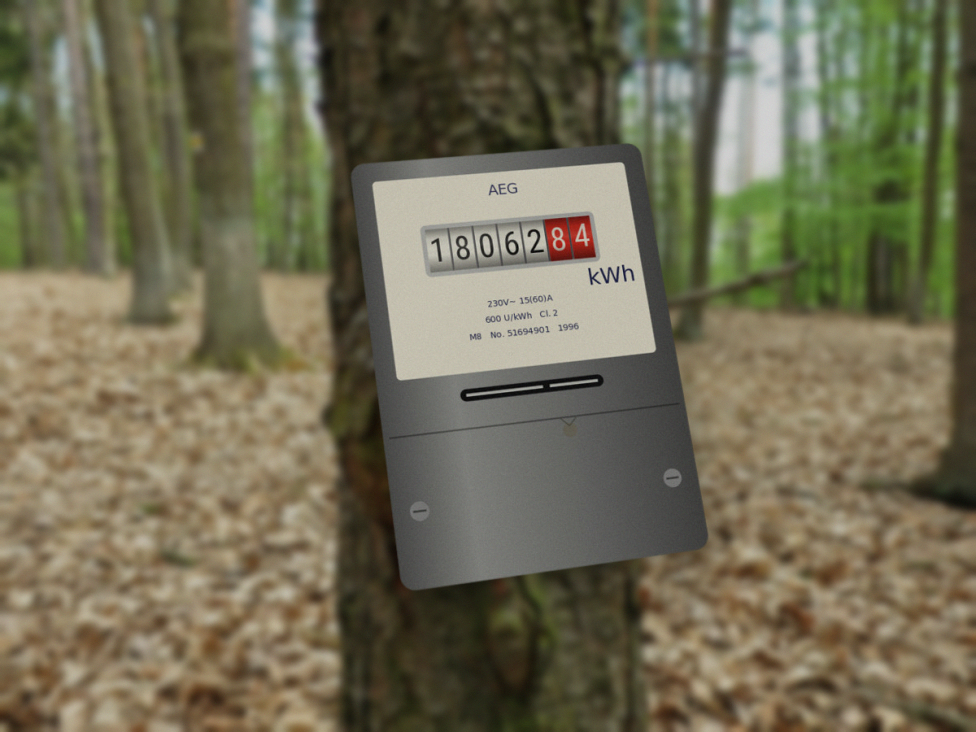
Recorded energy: 18062.84
